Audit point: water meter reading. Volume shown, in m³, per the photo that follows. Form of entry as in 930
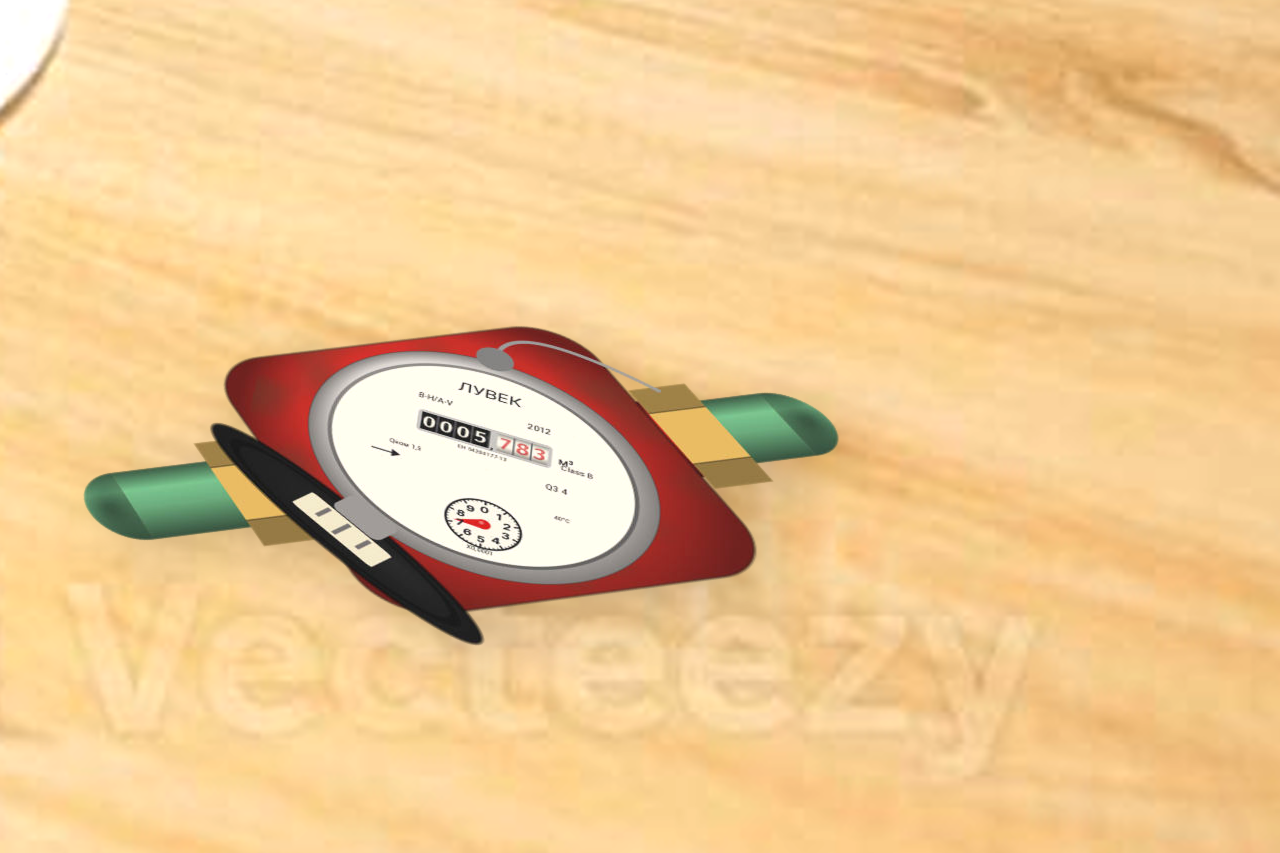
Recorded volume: 5.7837
